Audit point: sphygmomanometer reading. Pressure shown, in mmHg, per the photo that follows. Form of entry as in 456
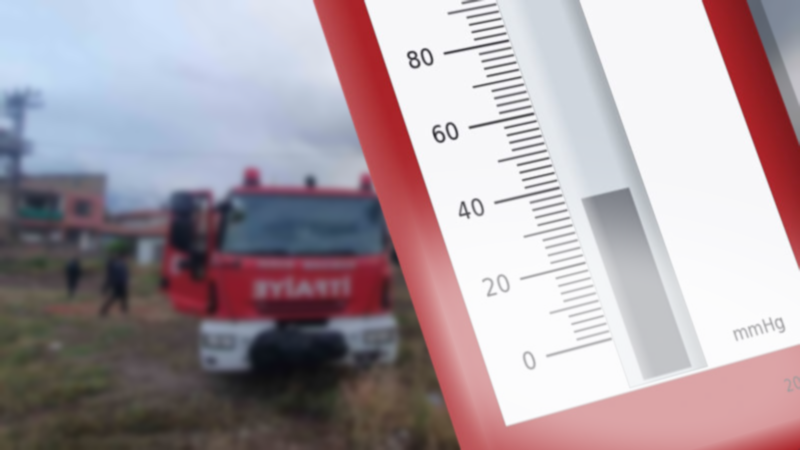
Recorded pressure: 36
